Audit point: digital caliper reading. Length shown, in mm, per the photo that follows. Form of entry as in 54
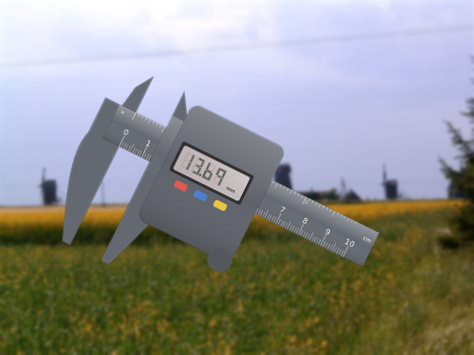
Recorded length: 13.69
